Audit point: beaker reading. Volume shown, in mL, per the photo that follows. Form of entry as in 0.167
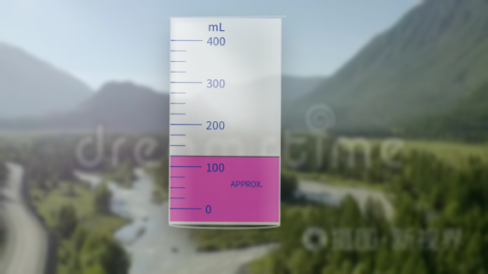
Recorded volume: 125
